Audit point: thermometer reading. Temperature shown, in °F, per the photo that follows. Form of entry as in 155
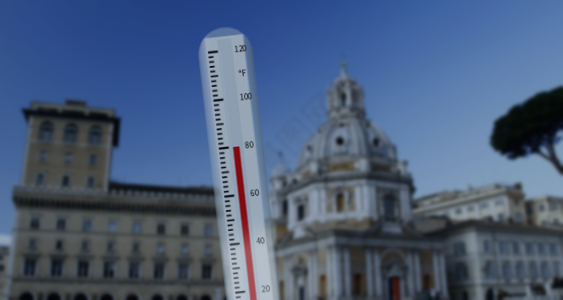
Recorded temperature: 80
